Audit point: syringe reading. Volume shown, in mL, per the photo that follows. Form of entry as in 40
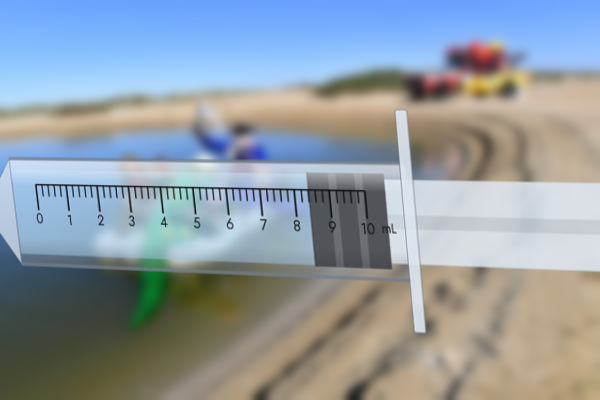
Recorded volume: 8.4
